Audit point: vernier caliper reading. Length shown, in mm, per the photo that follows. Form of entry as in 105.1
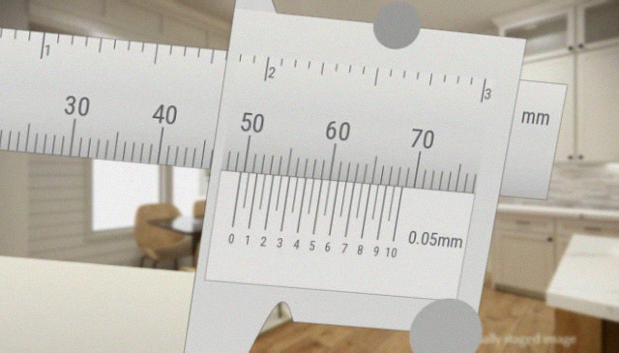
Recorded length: 49.6
